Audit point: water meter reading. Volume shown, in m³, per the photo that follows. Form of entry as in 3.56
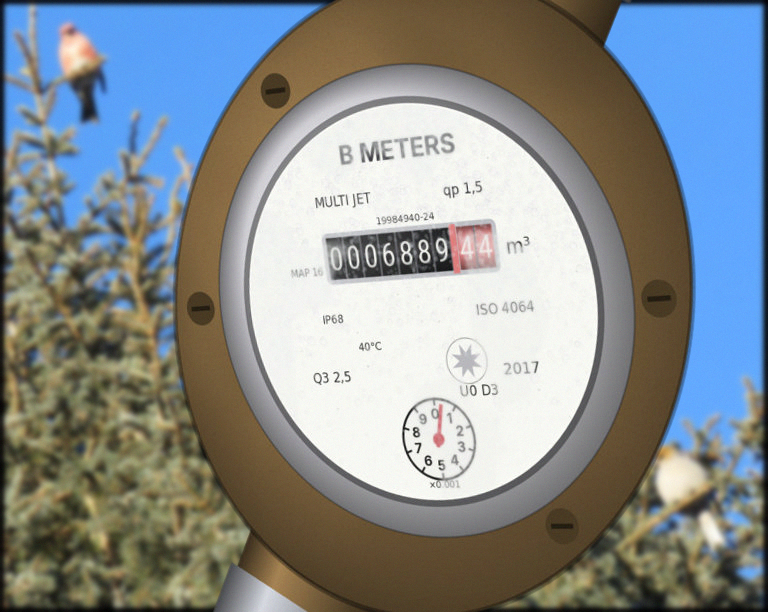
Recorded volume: 6889.440
